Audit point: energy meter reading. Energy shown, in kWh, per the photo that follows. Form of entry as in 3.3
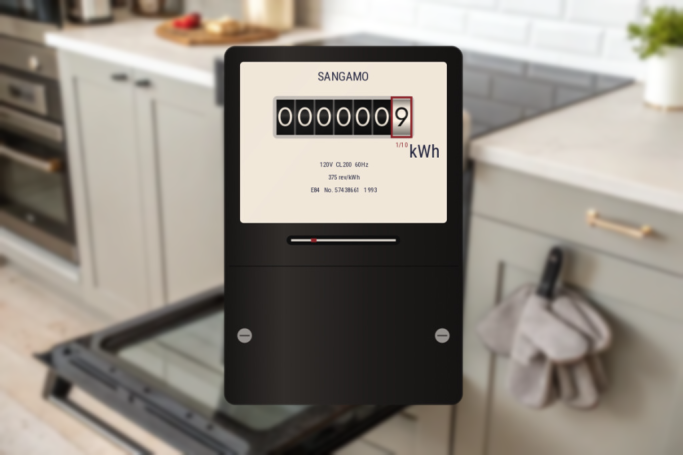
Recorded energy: 0.9
